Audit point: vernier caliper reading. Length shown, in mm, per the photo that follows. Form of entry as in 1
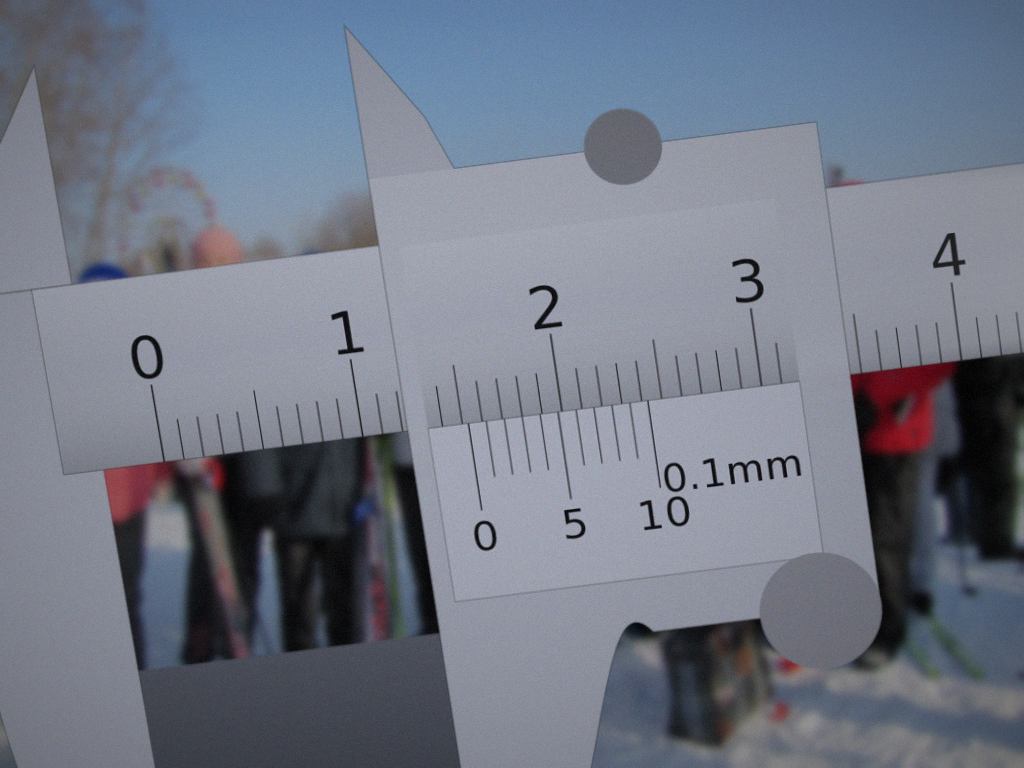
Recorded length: 15.3
